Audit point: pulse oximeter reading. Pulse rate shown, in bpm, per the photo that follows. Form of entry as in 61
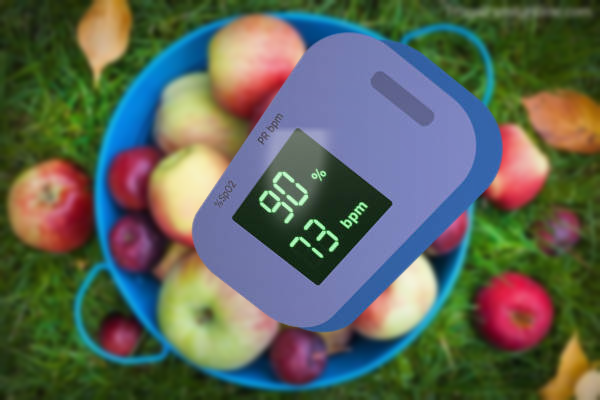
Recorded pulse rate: 73
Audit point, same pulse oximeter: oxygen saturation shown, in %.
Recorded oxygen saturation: 90
